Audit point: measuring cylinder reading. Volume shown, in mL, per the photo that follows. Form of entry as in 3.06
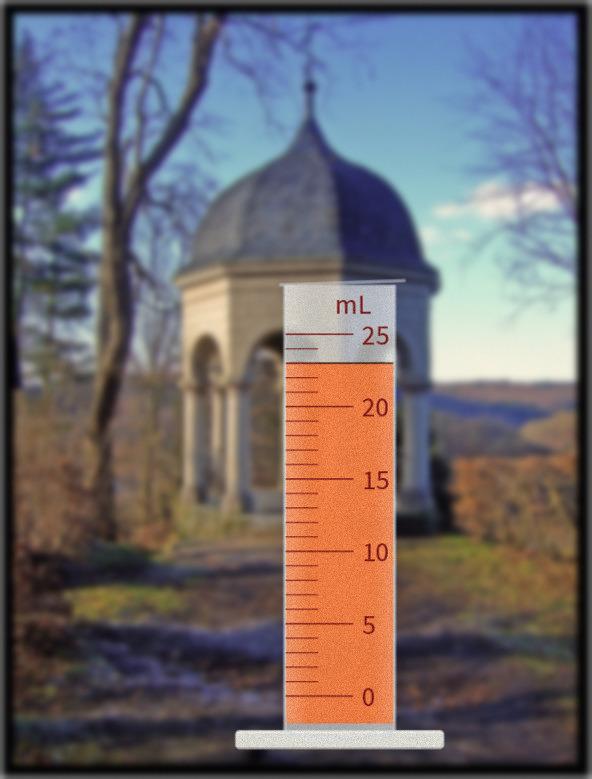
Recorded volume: 23
